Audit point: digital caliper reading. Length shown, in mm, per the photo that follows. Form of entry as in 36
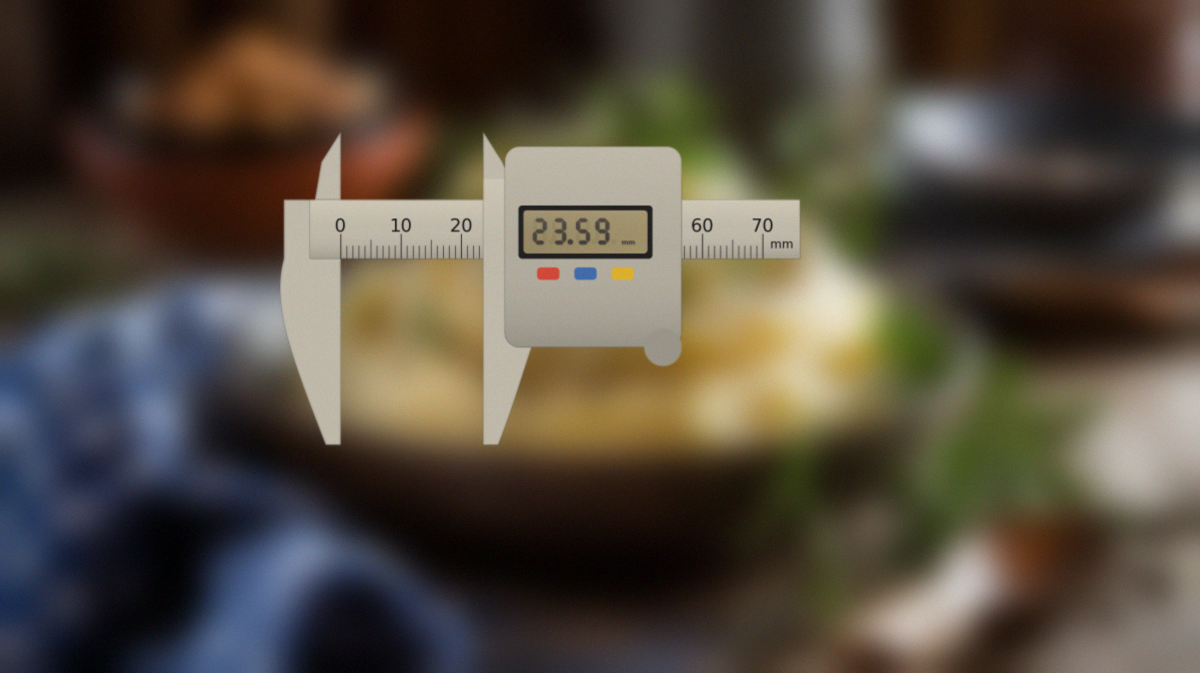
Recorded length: 23.59
